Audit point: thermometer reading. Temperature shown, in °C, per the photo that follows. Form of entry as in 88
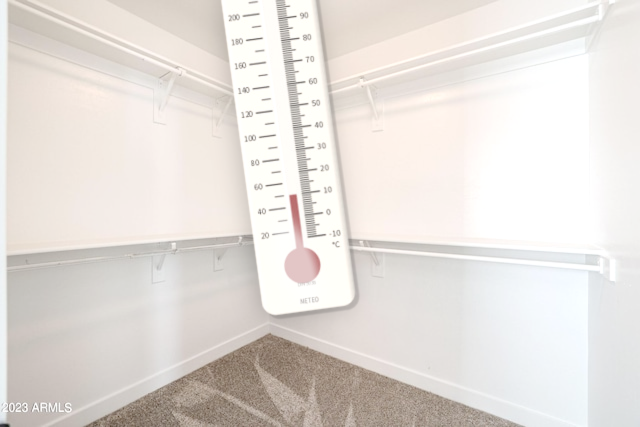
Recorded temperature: 10
